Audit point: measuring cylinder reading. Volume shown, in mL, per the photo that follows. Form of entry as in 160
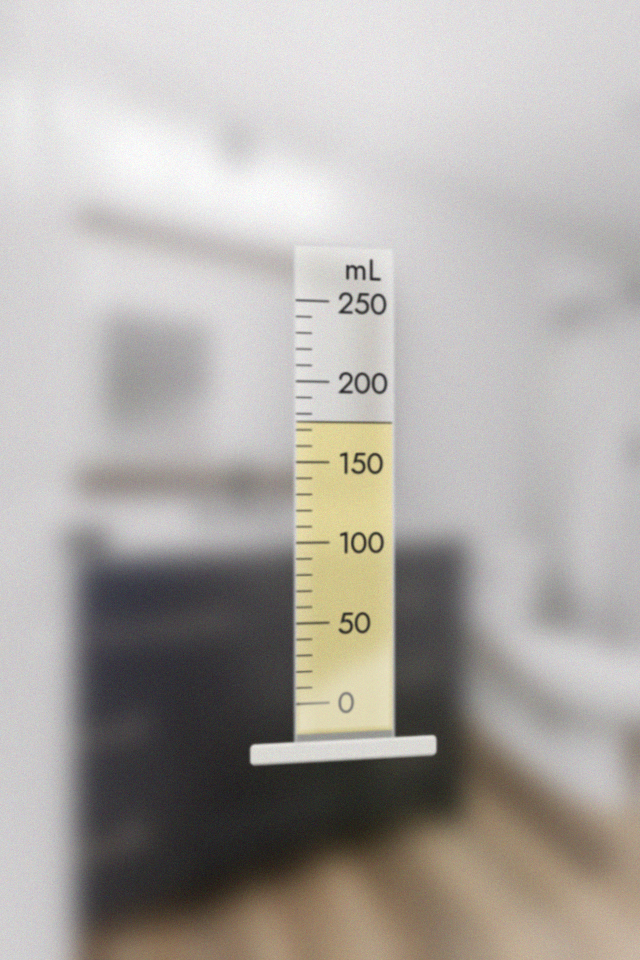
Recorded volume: 175
